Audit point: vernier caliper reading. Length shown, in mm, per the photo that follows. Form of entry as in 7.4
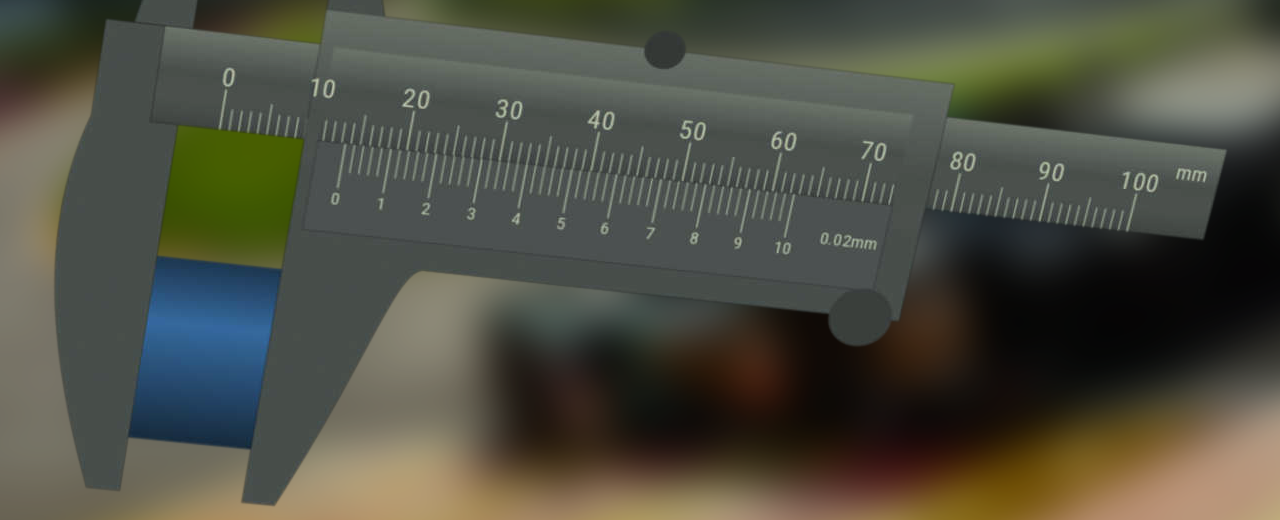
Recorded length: 13.4
